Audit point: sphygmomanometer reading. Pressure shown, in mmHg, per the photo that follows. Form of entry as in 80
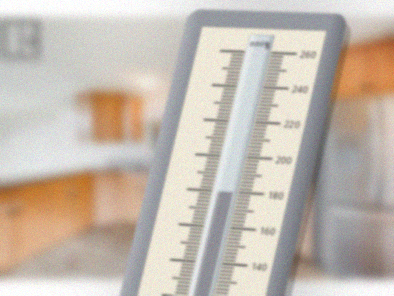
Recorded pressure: 180
